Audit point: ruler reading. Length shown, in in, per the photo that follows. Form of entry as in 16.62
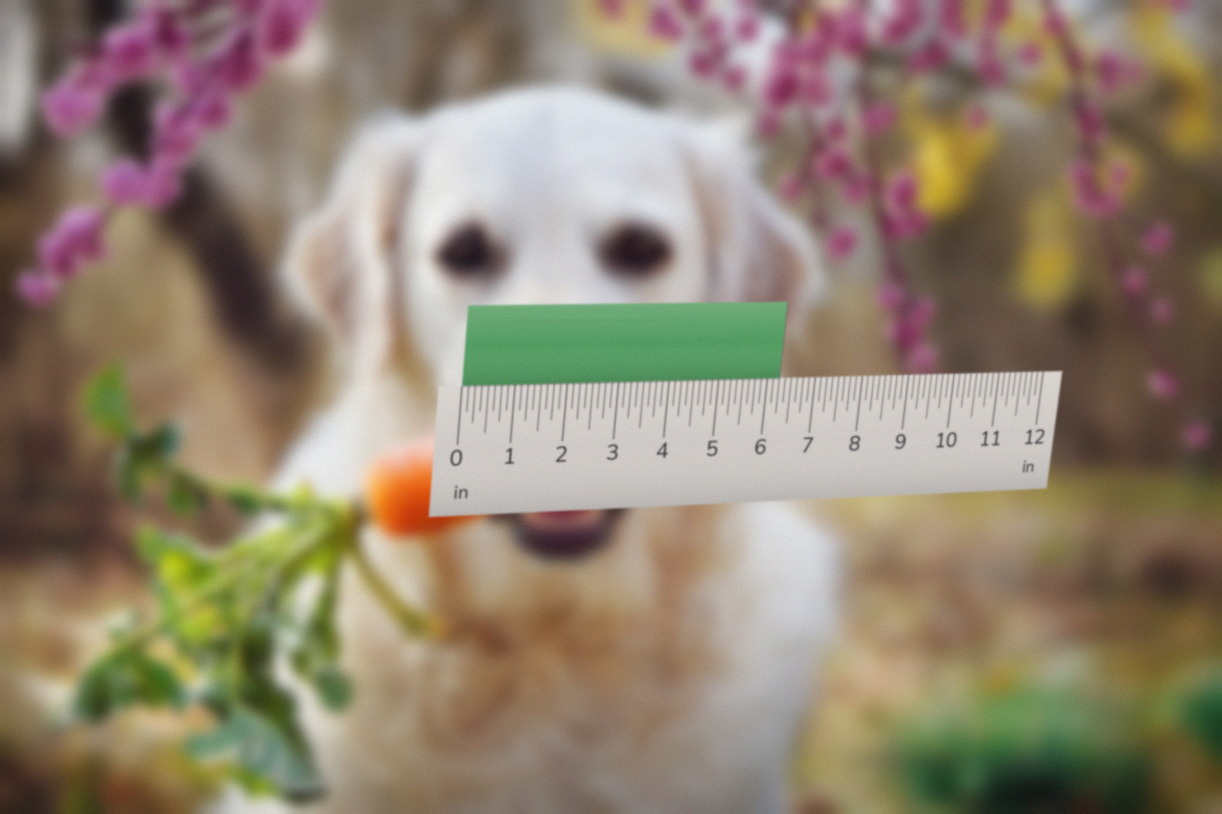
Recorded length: 6.25
